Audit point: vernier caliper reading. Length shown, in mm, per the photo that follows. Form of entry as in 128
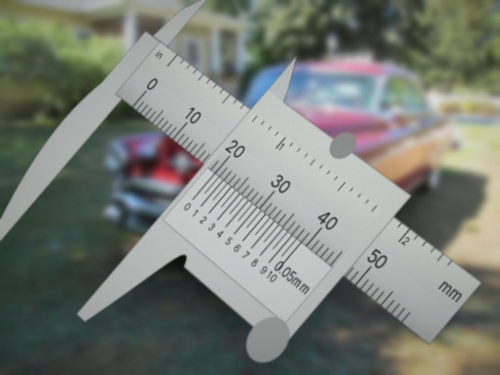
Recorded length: 20.0
